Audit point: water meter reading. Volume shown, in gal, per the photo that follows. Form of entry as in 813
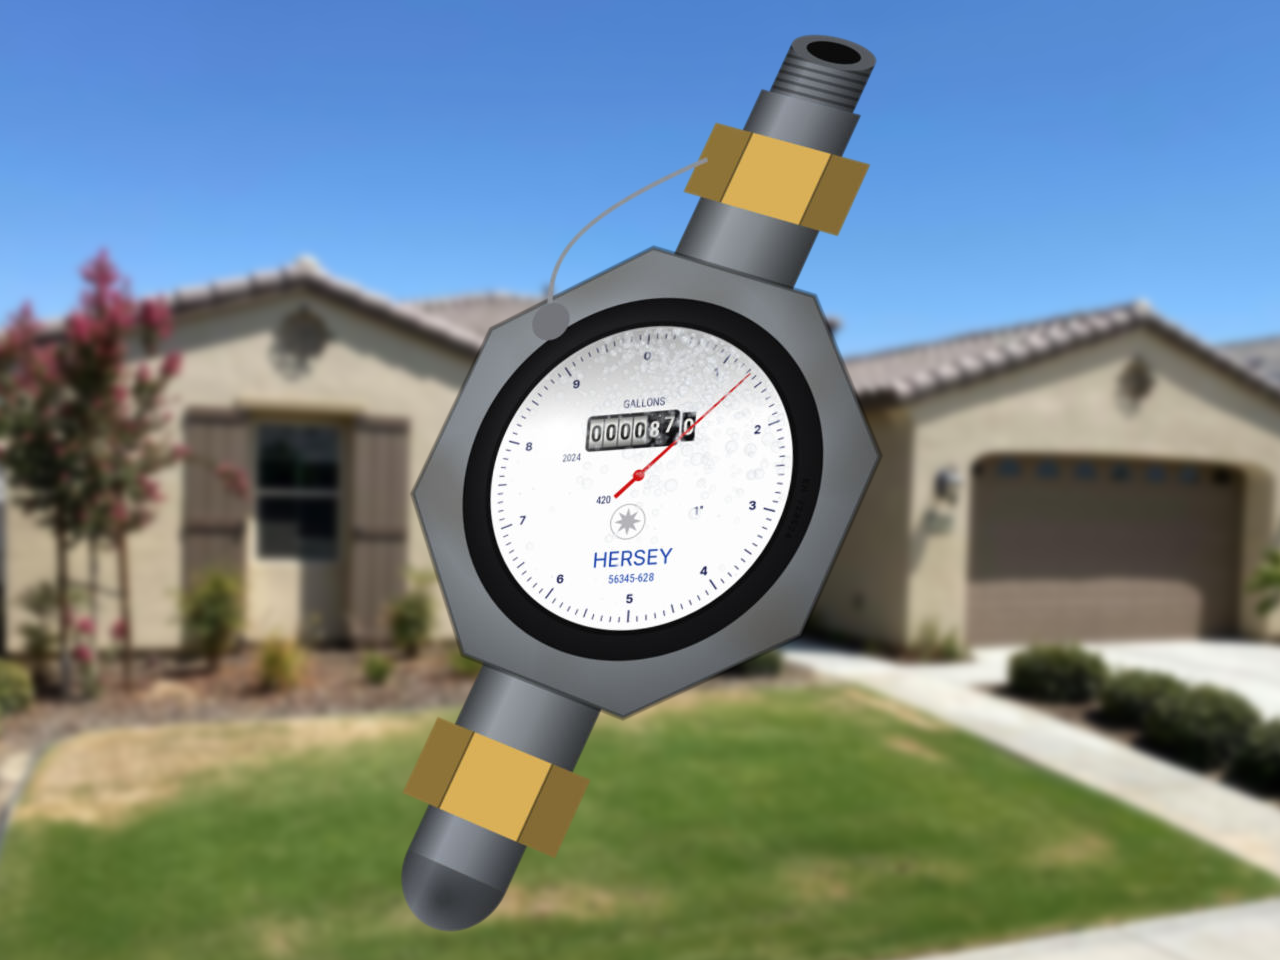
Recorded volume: 871.3
